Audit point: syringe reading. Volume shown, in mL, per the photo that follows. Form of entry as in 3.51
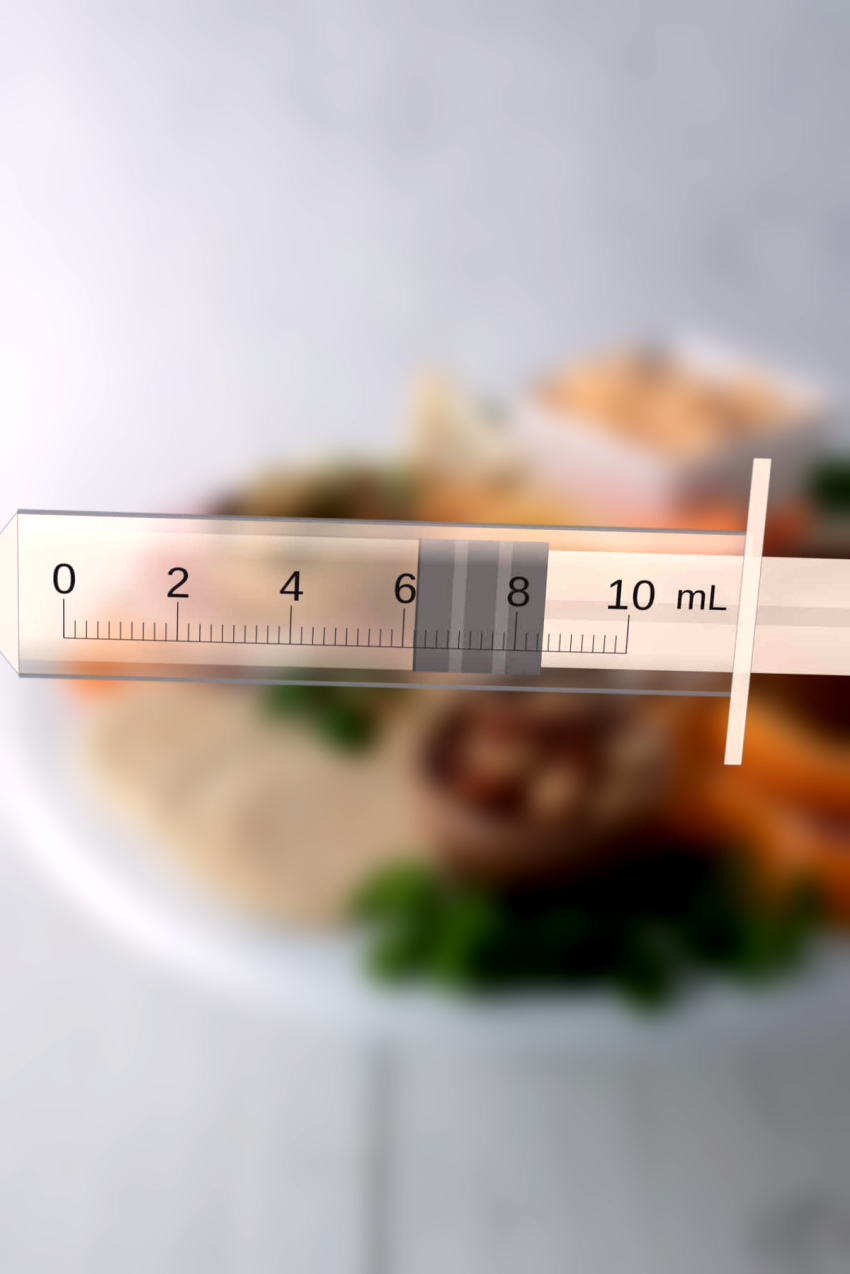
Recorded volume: 6.2
